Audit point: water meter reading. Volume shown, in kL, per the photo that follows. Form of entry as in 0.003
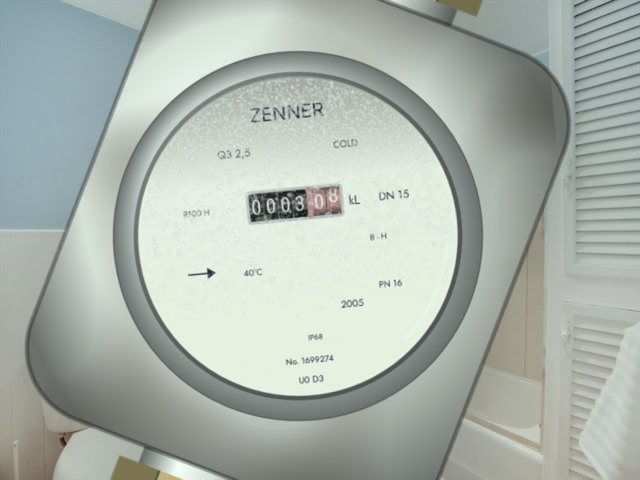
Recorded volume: 3.08
